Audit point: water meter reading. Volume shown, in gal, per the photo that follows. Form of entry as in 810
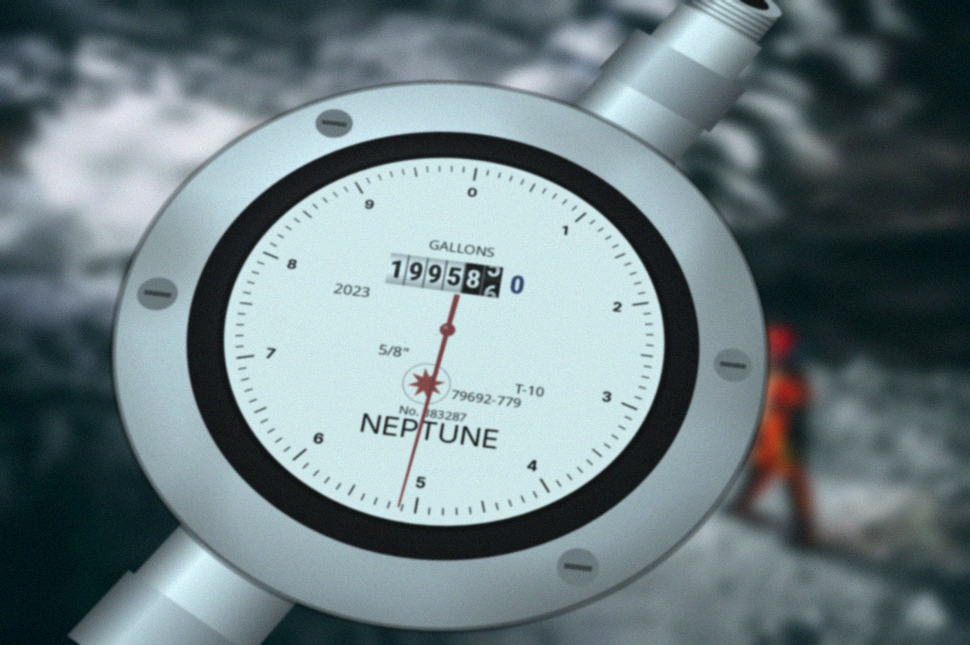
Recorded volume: 1995855.1
